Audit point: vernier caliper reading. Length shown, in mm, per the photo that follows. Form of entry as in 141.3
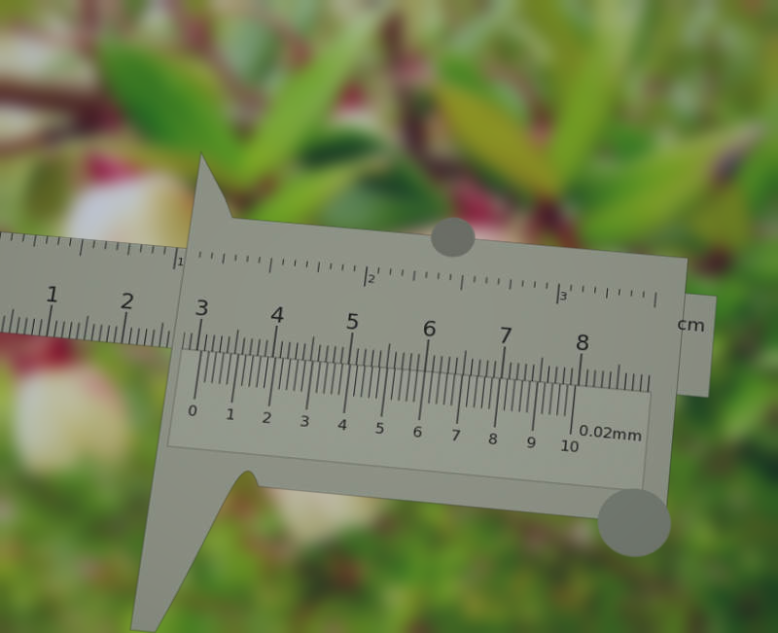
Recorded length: 30.6
